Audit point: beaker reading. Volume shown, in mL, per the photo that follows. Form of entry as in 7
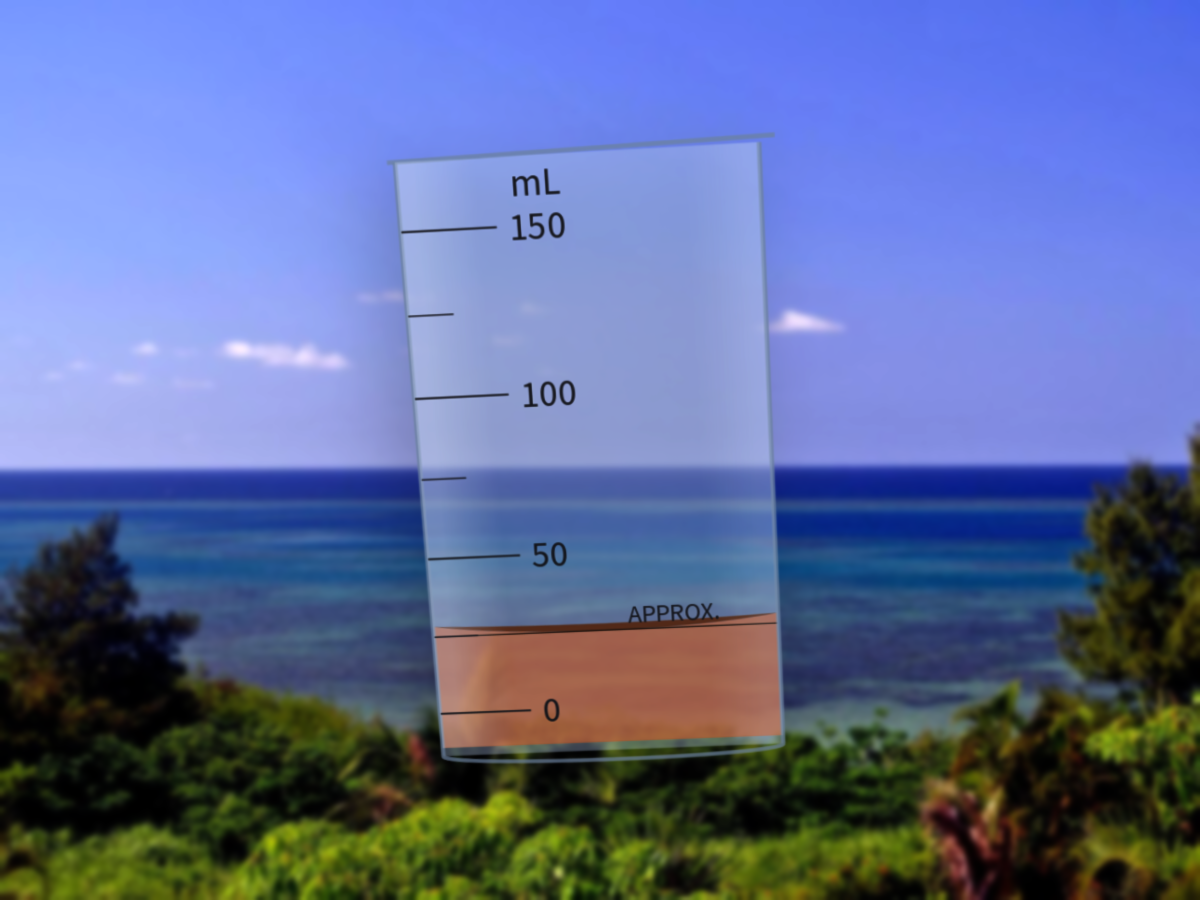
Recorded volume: 25
